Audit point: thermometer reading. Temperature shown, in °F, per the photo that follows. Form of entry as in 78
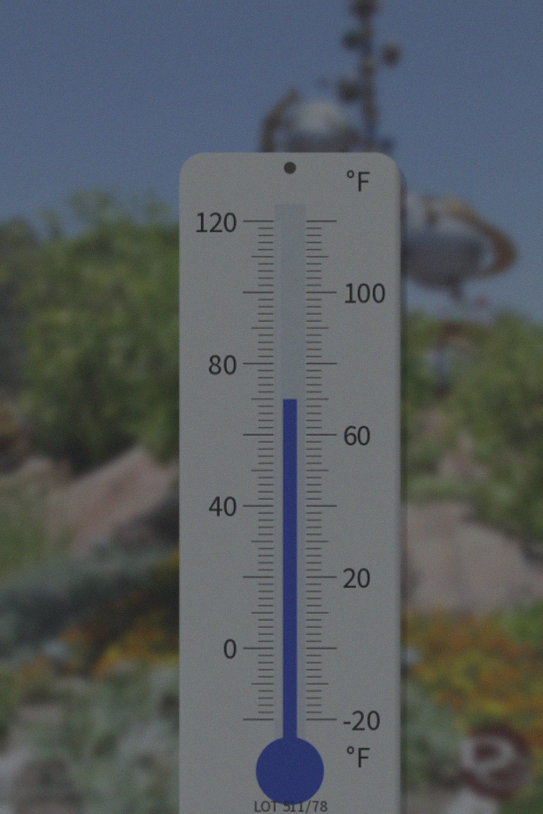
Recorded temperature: 70
